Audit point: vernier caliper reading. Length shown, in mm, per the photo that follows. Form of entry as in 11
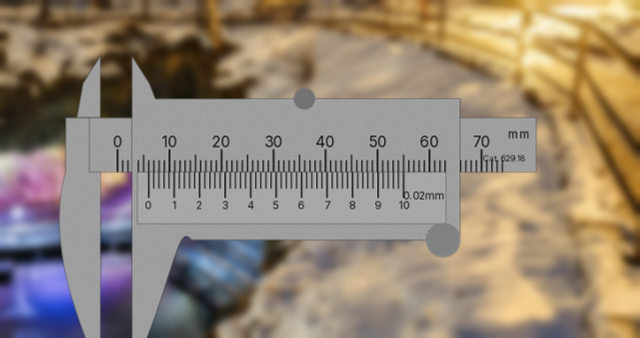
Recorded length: 6.0
